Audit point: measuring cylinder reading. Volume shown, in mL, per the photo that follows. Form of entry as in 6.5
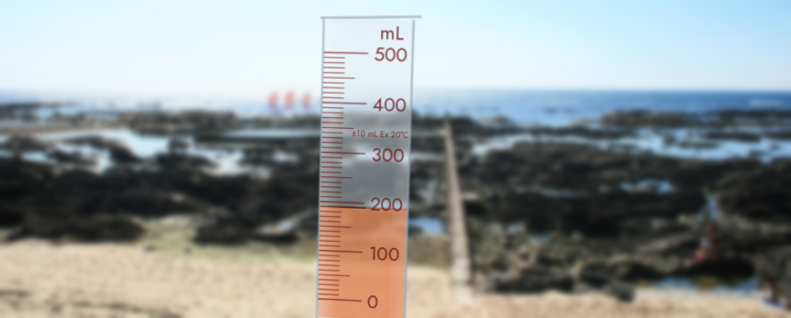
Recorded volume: 190
